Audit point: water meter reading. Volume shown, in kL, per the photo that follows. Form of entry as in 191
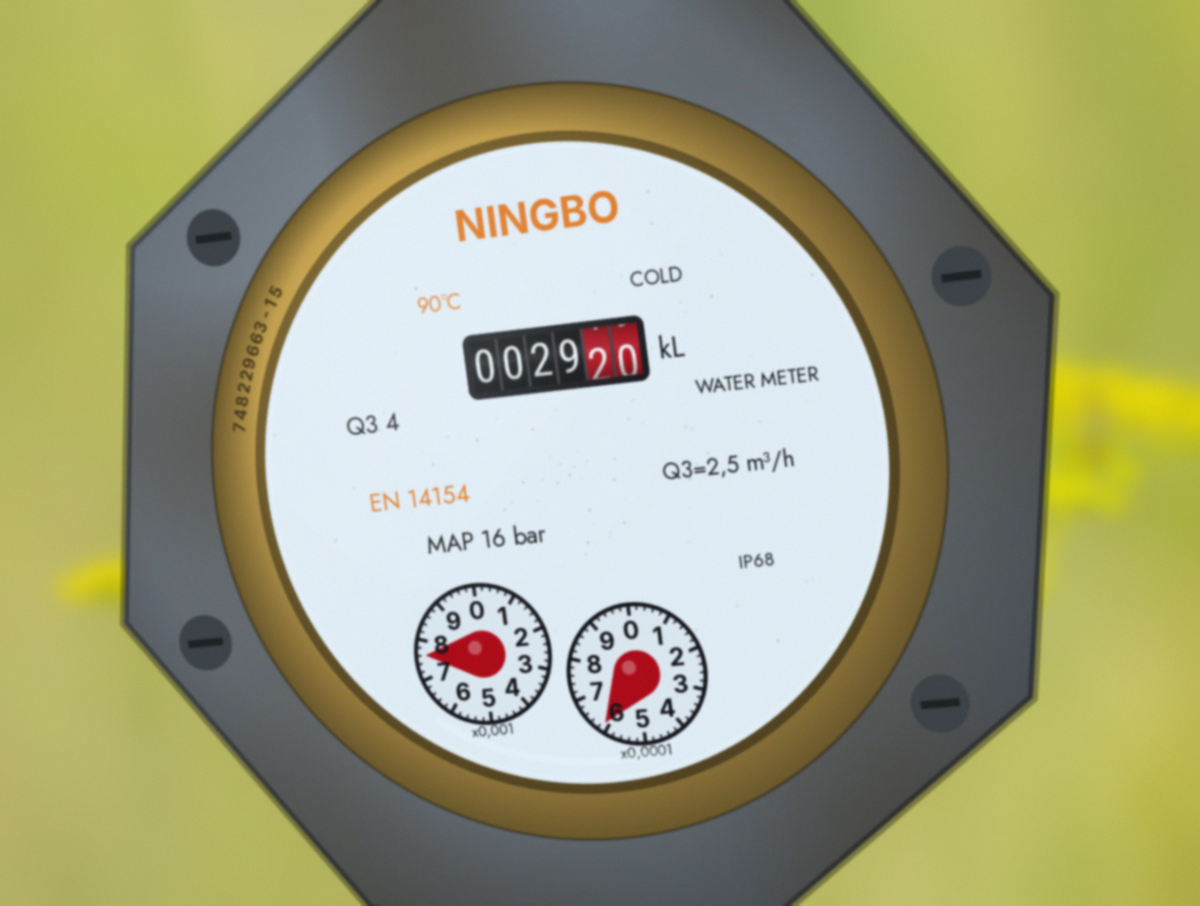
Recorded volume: 29.1976
